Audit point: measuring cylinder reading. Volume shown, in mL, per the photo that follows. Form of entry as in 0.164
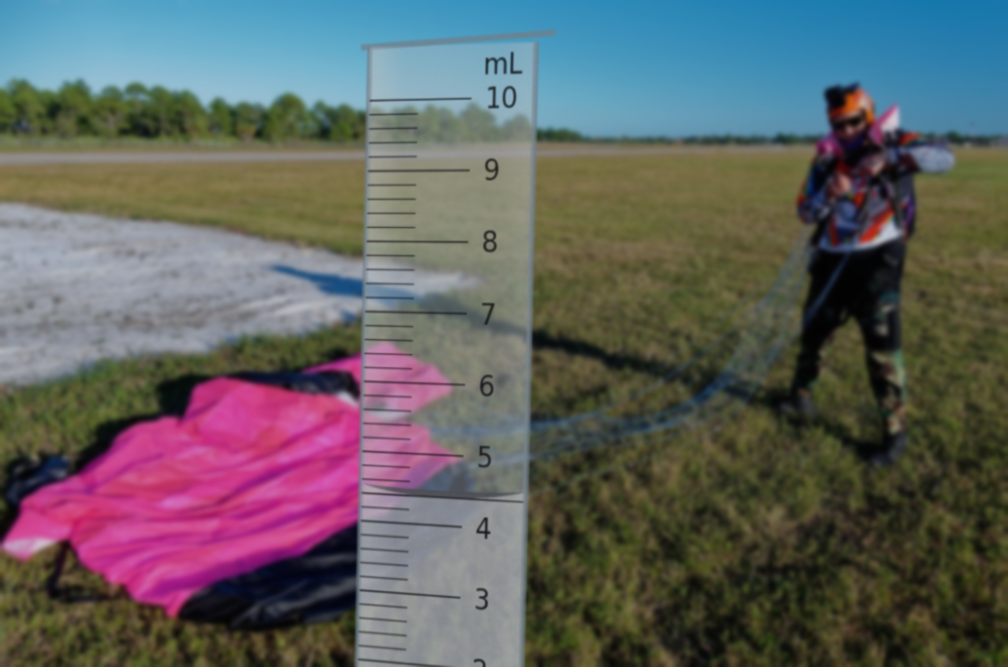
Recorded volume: 4.4
